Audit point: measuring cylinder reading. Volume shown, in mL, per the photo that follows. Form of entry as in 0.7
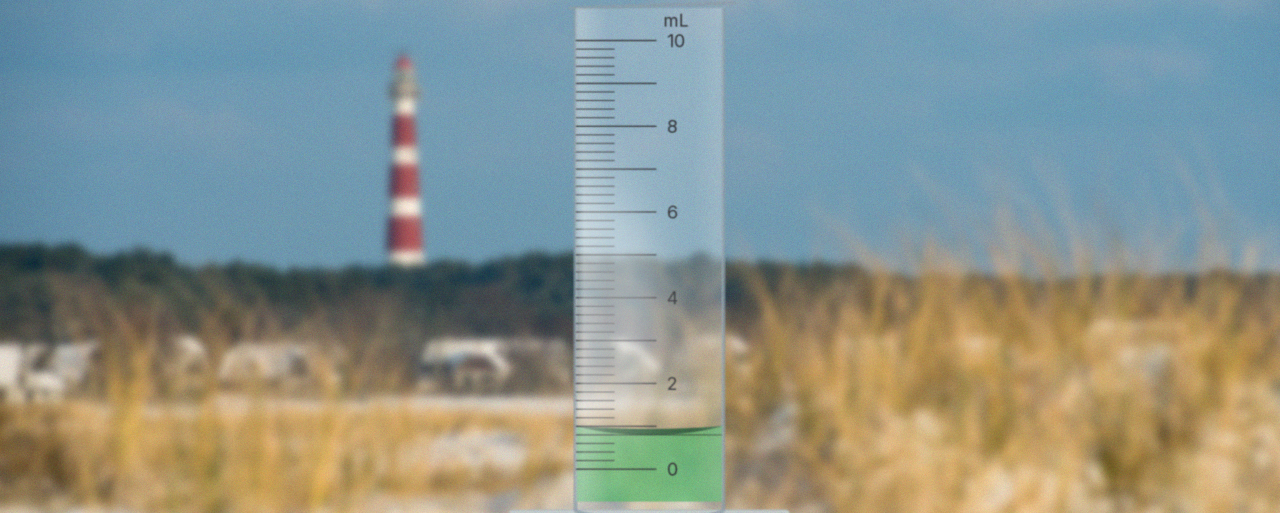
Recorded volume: 0.8
